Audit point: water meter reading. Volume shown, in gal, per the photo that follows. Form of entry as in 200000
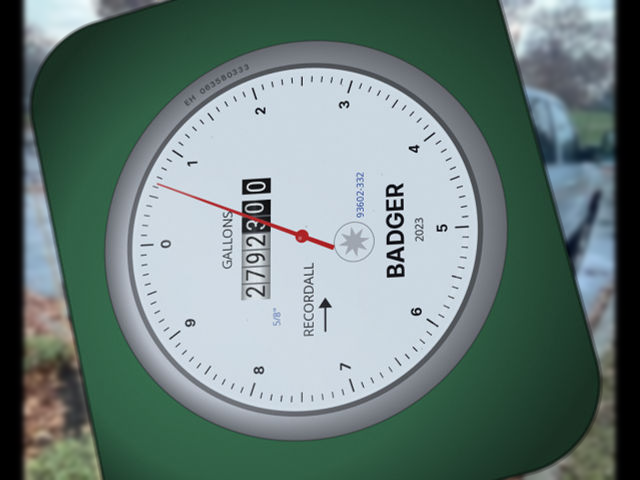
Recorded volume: 2792300.6
